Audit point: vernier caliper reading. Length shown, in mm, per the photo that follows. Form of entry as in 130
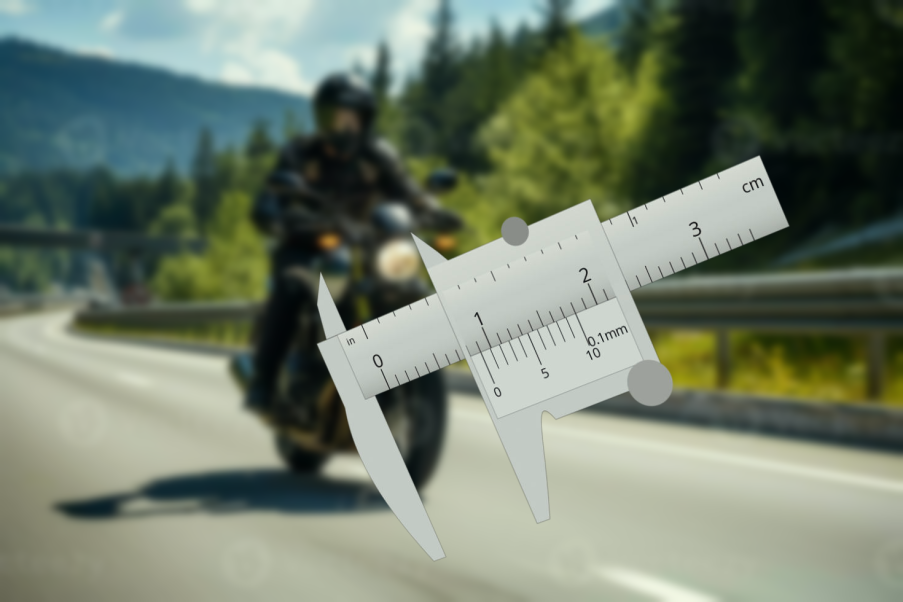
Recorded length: 9.0
